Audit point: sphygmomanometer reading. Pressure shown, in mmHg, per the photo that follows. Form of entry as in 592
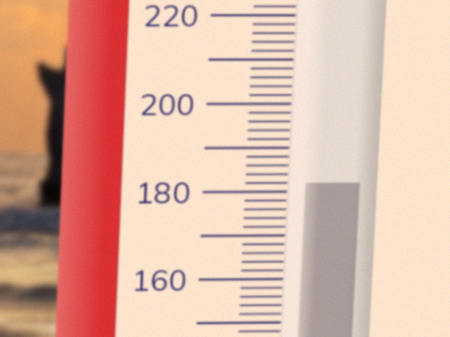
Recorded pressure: 182
